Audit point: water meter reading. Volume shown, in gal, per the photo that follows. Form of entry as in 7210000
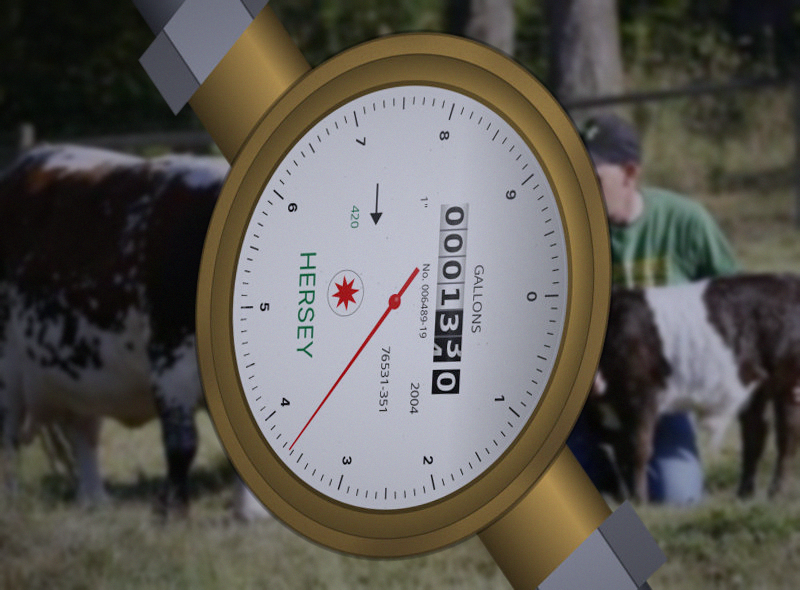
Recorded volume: 1333.6
